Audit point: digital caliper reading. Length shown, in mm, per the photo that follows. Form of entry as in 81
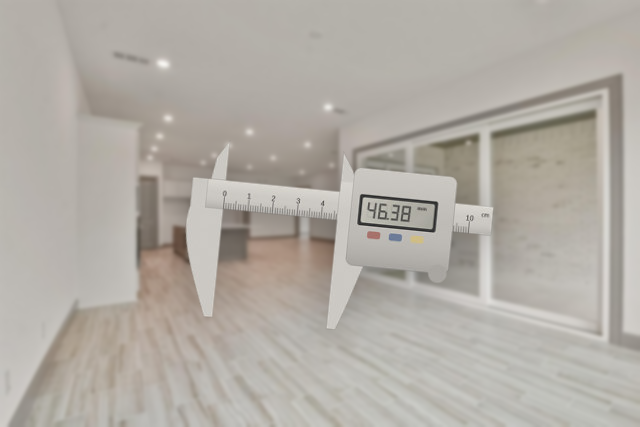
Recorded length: 46.38
